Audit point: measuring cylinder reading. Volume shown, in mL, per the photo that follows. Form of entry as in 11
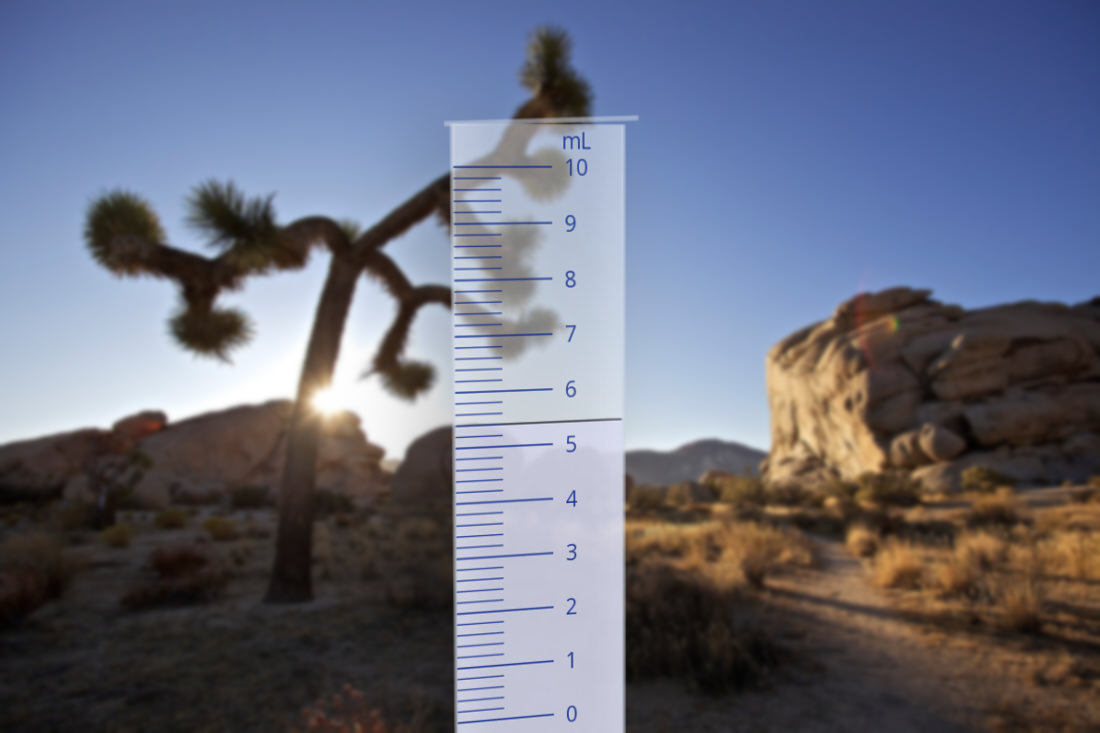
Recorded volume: 5.4
